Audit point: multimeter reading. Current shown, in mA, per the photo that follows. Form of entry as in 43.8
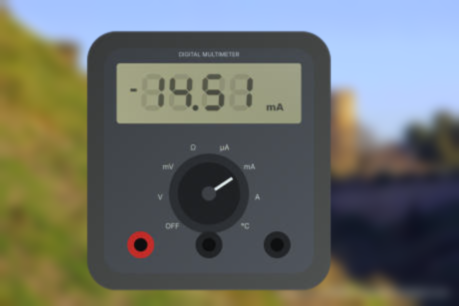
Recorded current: -14.51
